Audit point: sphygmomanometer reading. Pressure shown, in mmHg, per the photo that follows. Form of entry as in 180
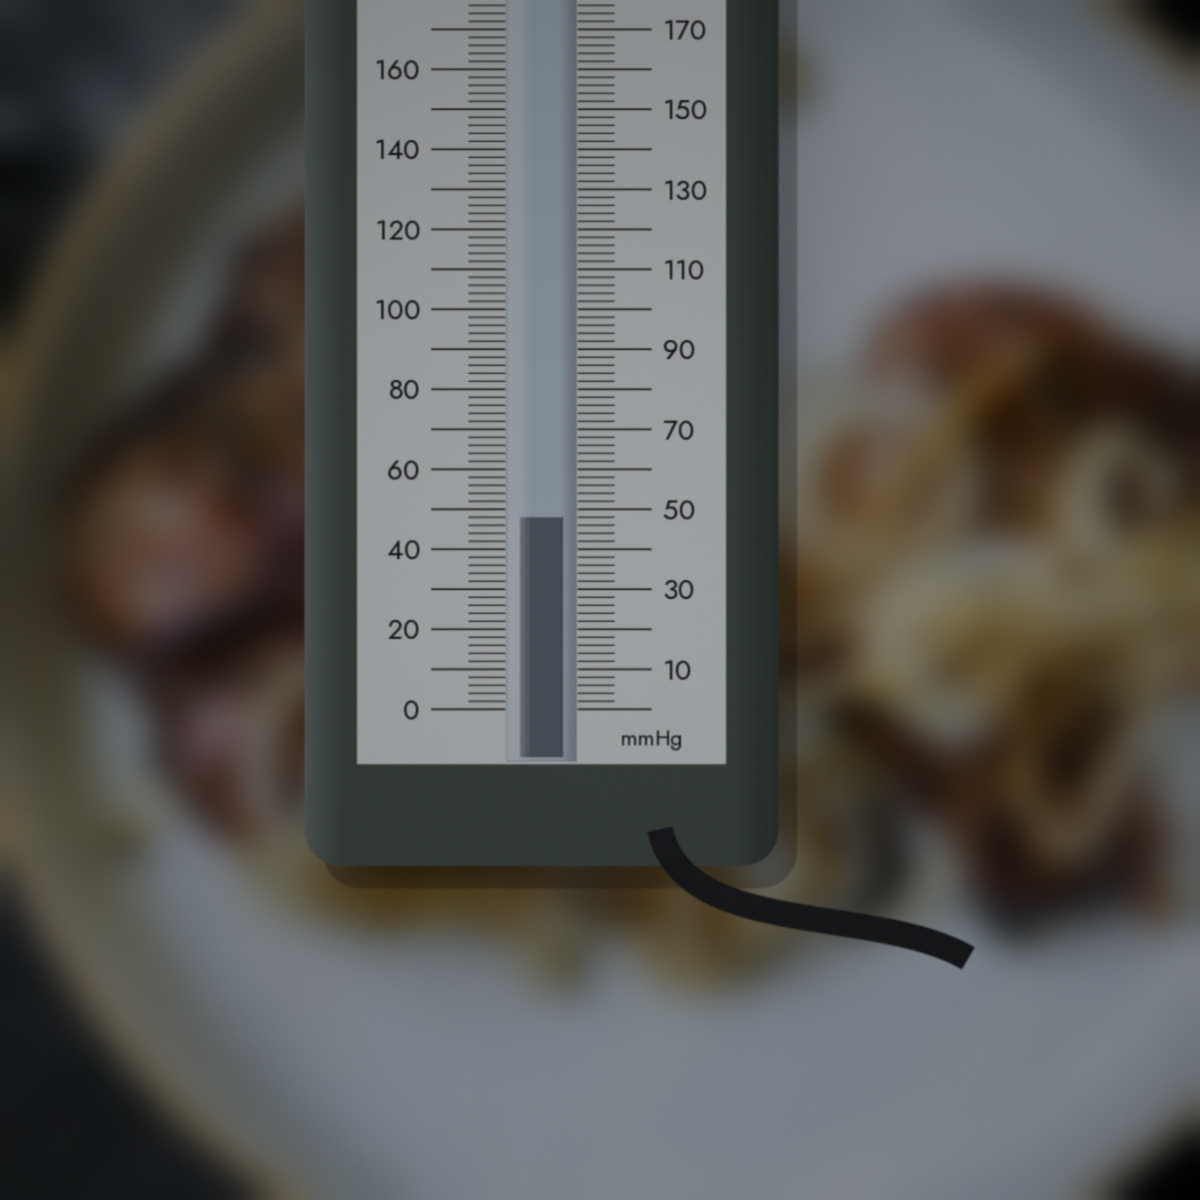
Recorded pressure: 48
